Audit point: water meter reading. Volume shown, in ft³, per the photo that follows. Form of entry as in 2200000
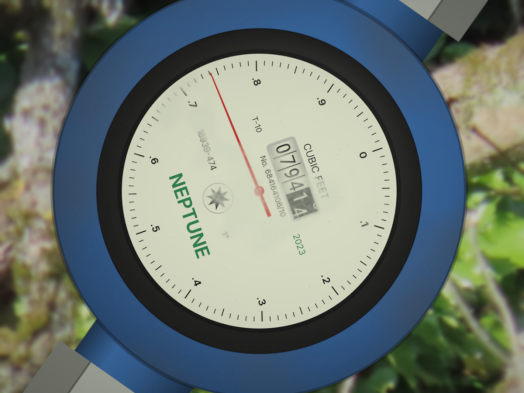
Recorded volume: 79413.74
